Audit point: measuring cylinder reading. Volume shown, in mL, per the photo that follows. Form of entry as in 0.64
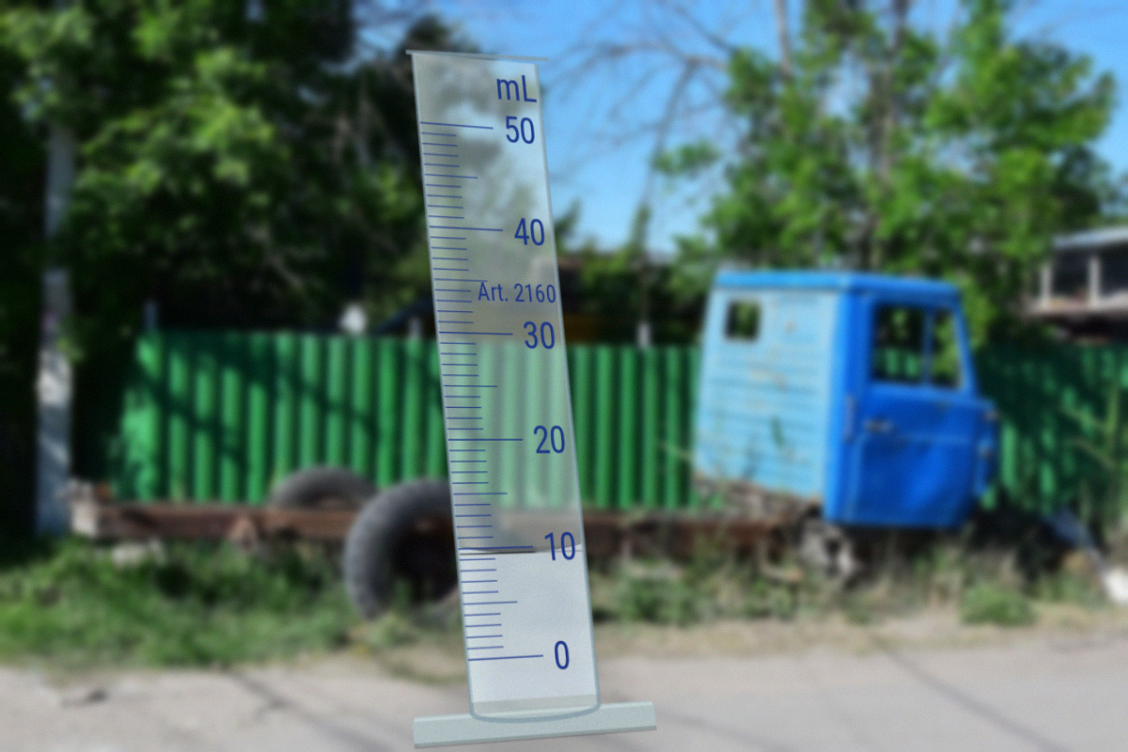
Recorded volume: 9.5
